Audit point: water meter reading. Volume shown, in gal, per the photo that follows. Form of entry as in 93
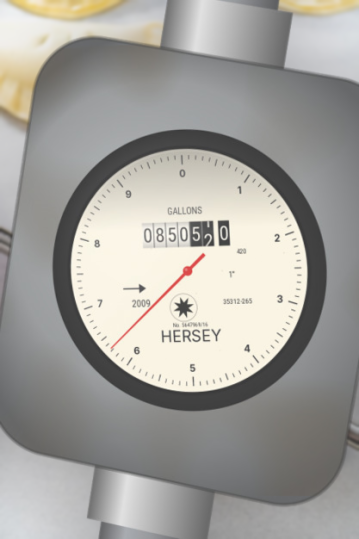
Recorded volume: 850516.3
